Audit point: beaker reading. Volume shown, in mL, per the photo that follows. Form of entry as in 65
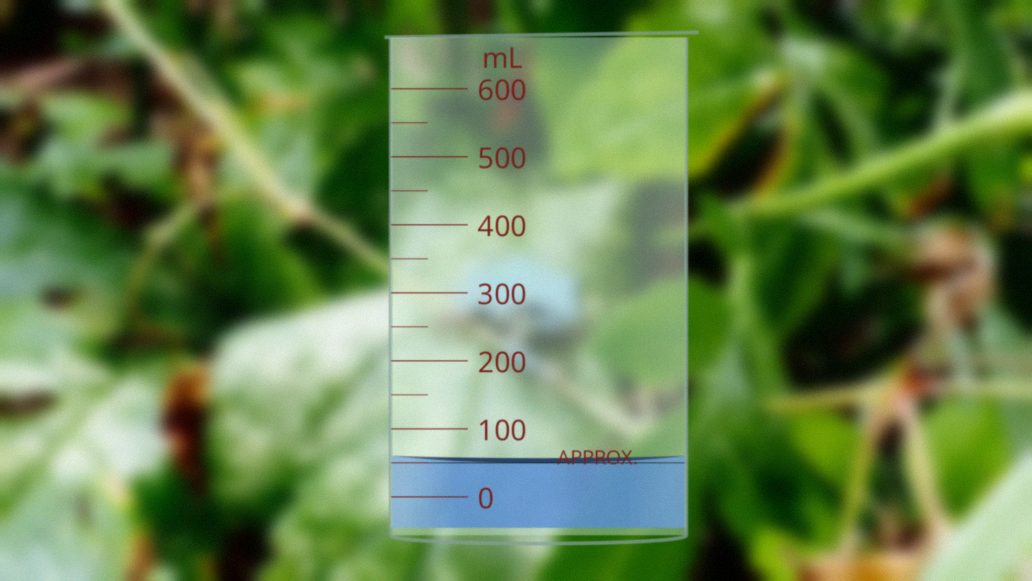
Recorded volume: 50
